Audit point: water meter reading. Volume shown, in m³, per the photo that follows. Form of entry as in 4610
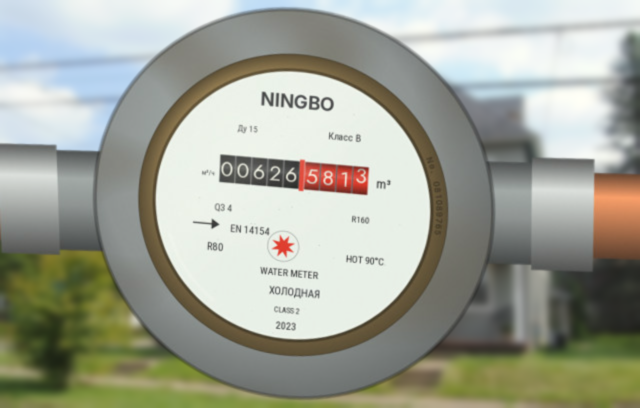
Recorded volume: 626.5813
